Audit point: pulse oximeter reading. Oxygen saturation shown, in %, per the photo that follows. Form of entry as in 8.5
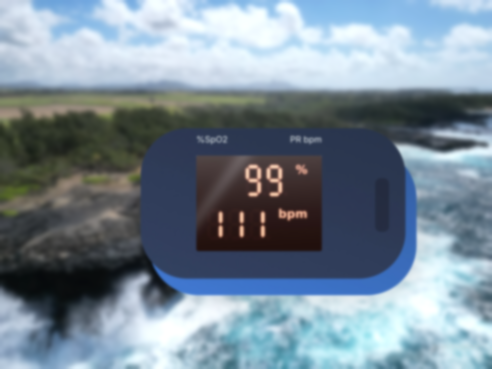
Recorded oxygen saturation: 99
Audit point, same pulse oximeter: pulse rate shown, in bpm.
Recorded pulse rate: 111
